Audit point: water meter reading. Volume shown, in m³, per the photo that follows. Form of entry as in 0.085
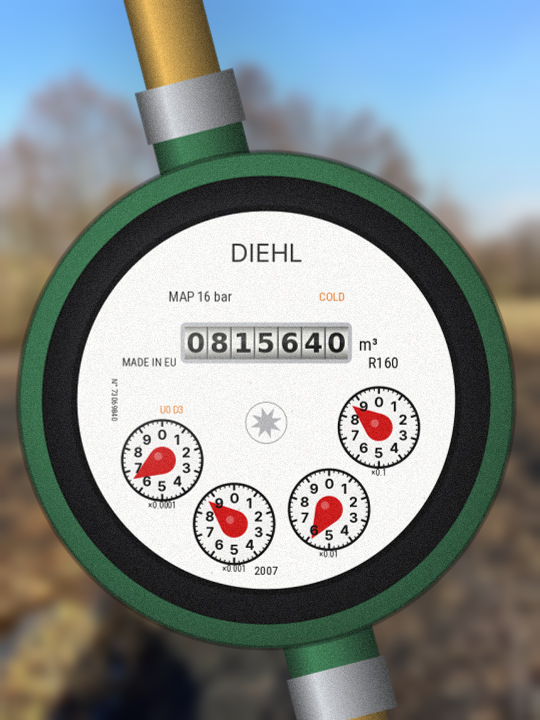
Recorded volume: 815640.8586
